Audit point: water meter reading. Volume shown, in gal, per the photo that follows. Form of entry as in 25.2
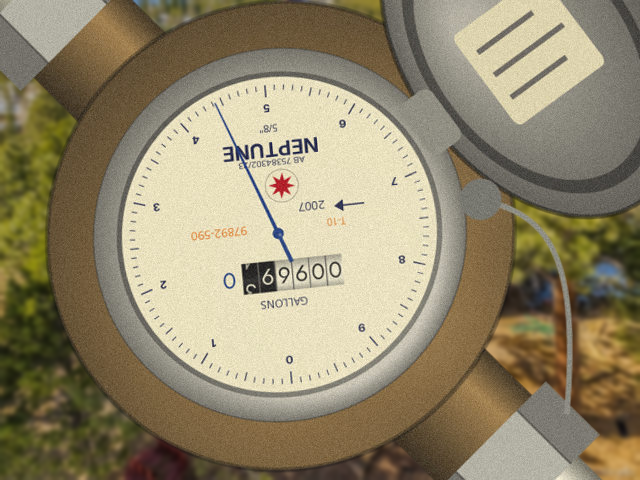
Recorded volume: 96934.4
